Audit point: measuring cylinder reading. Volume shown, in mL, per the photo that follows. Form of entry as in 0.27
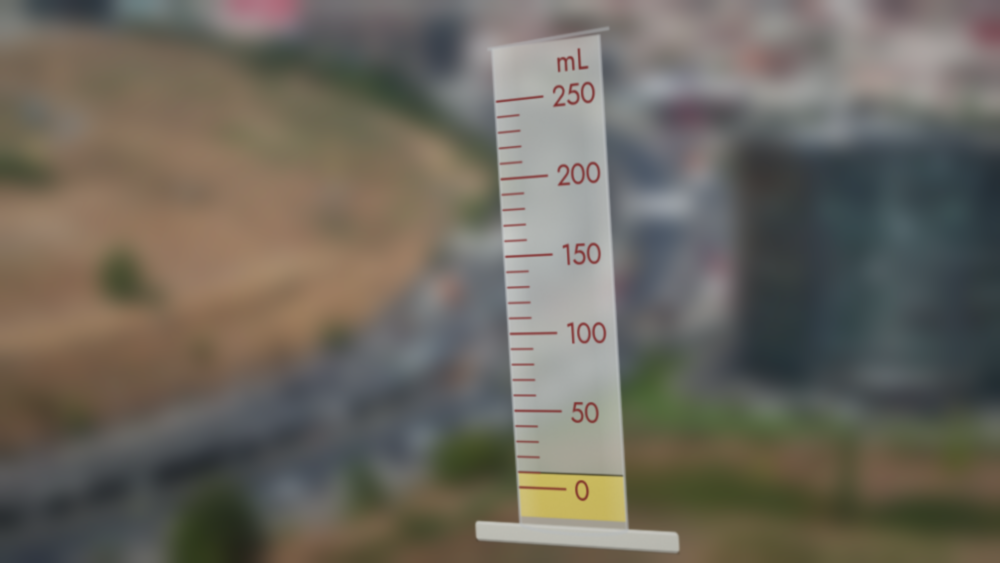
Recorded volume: 10
